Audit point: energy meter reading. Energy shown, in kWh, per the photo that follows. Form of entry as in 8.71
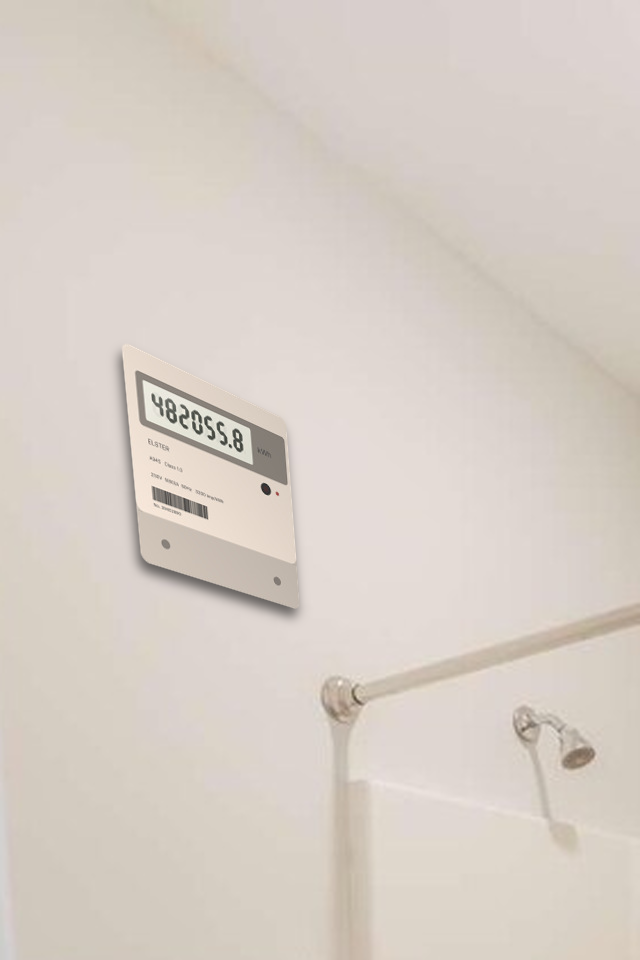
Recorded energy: 482055.8
